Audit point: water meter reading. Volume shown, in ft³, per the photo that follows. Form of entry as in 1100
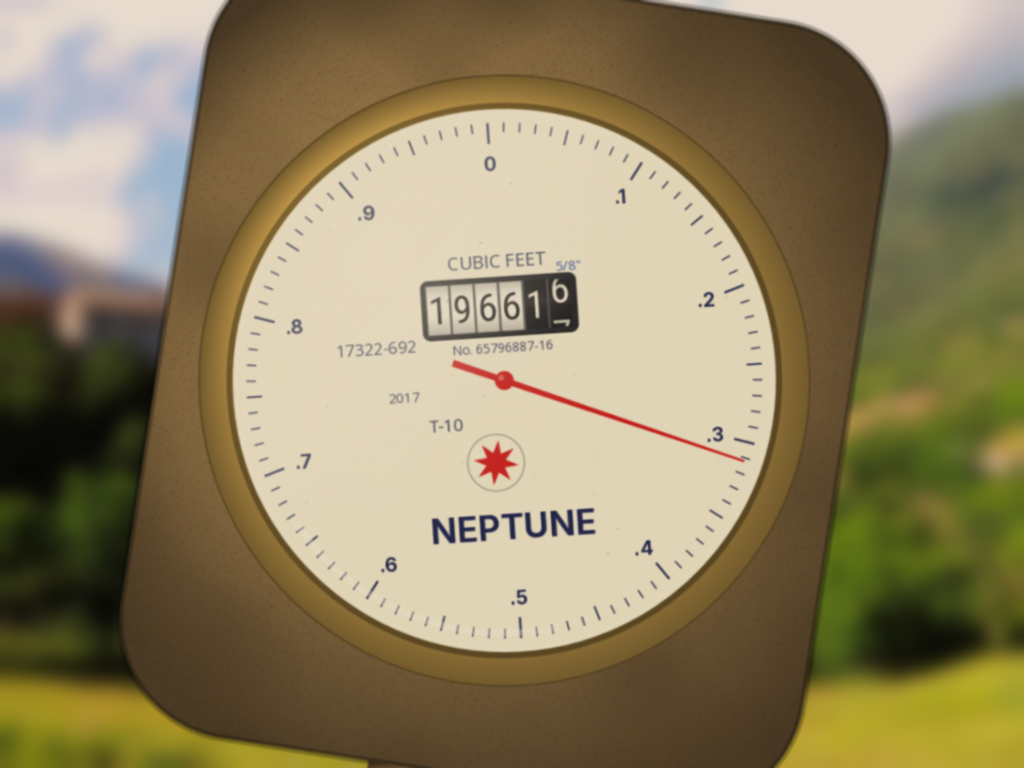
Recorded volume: 196616.31
